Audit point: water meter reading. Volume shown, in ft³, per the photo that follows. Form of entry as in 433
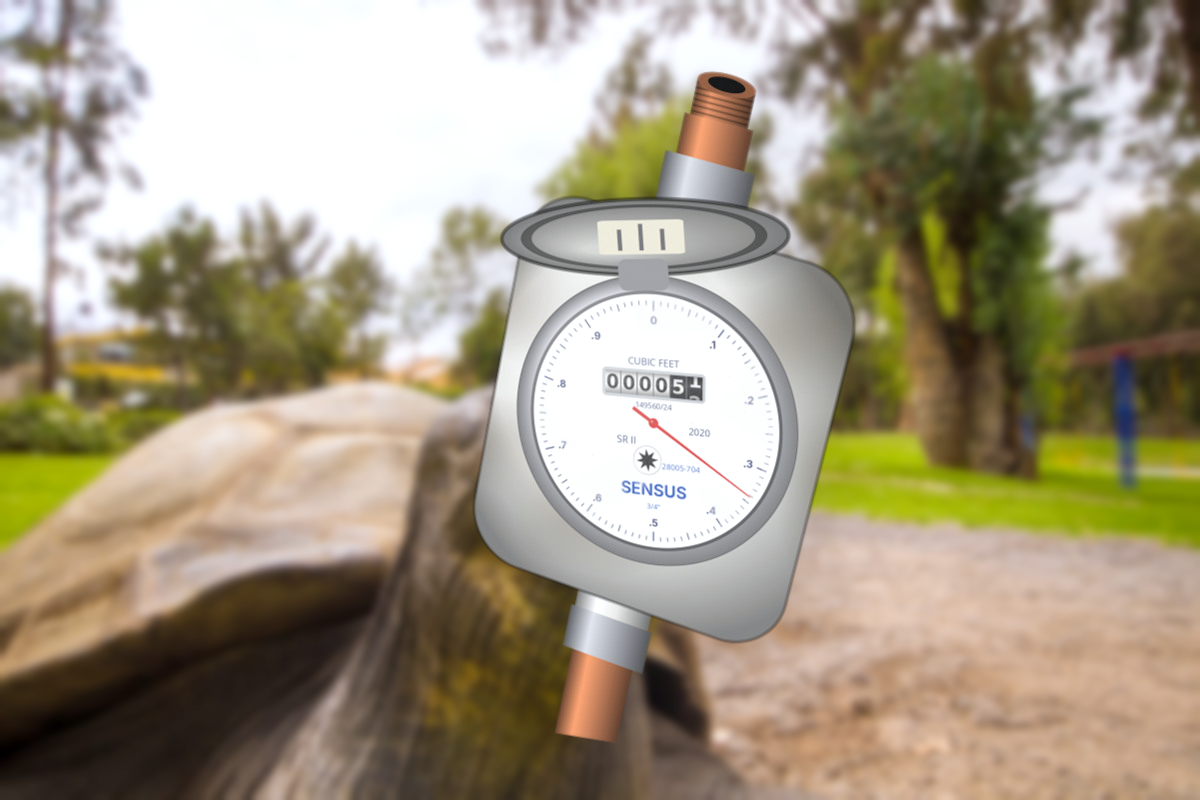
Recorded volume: 51.34
